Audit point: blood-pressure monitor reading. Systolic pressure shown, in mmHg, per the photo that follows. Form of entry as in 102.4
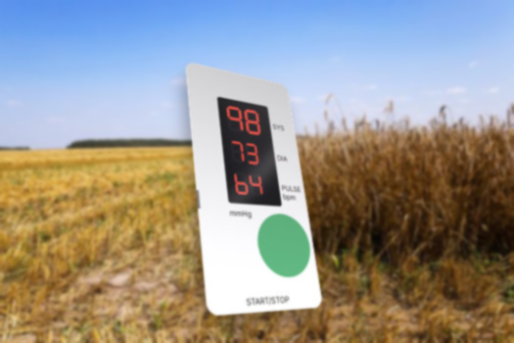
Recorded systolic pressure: 98
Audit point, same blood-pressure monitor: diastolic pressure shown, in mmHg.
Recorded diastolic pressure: 73
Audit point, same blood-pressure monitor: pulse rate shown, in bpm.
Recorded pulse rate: 64
